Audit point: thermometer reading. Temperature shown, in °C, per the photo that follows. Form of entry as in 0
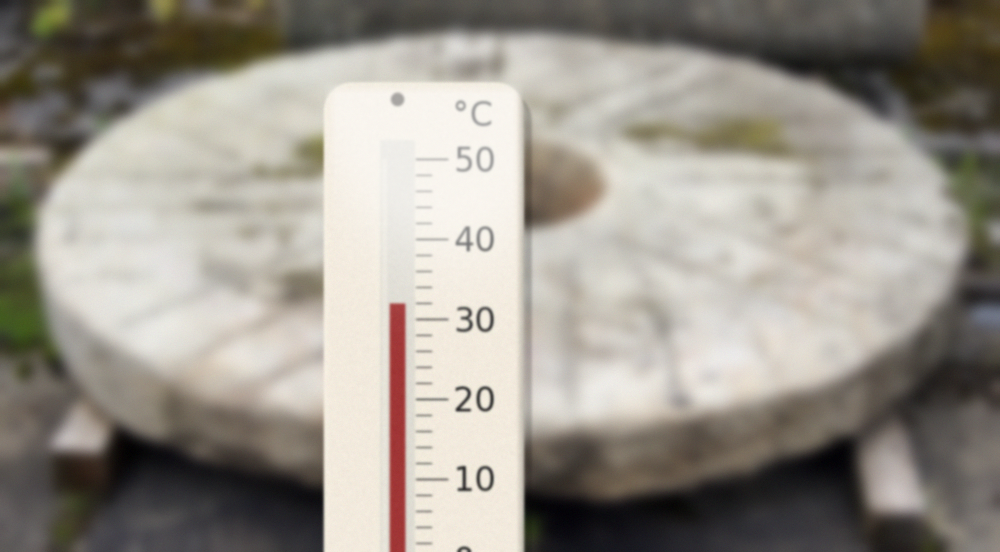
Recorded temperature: 32
